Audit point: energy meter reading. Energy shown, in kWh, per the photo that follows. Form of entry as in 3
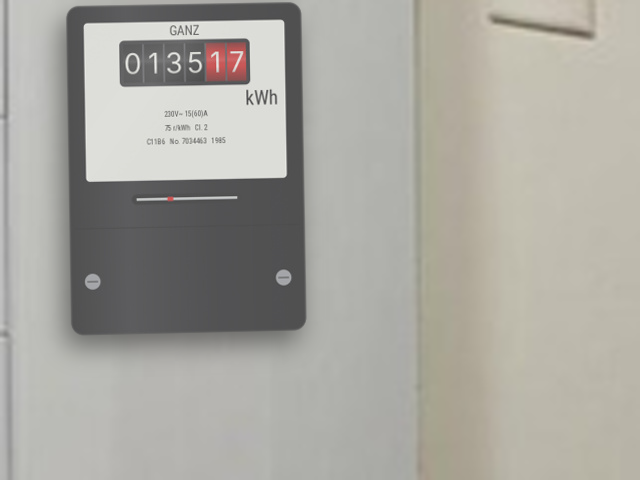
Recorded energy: 135.17
